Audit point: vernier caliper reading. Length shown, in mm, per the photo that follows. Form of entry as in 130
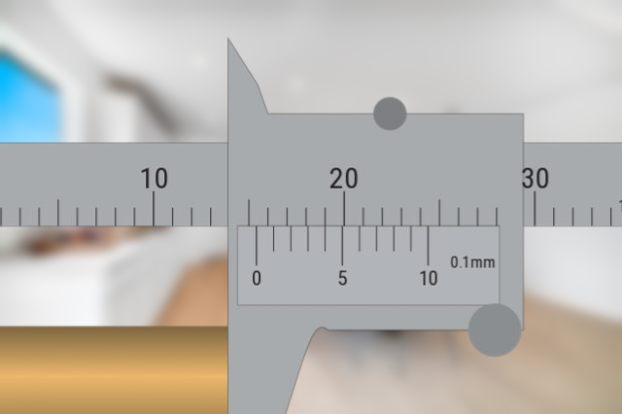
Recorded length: 15.4
